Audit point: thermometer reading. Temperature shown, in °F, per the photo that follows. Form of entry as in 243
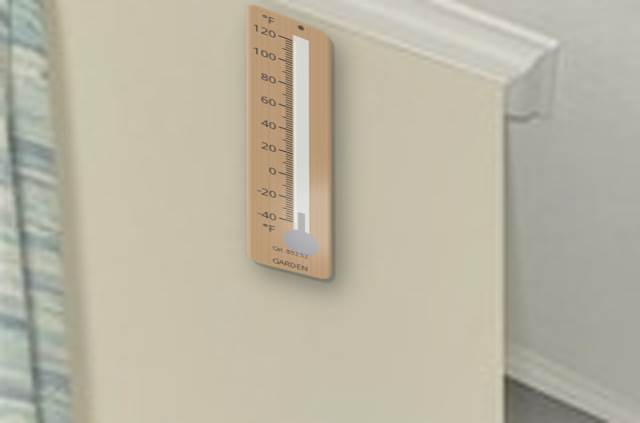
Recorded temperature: -30
